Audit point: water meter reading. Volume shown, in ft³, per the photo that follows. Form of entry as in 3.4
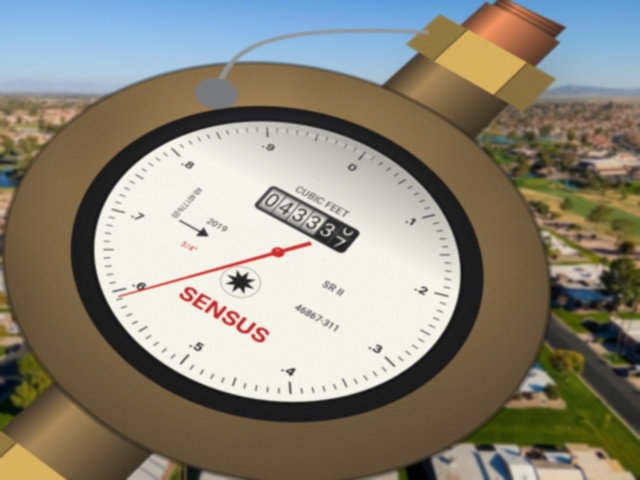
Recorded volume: 43336.59
